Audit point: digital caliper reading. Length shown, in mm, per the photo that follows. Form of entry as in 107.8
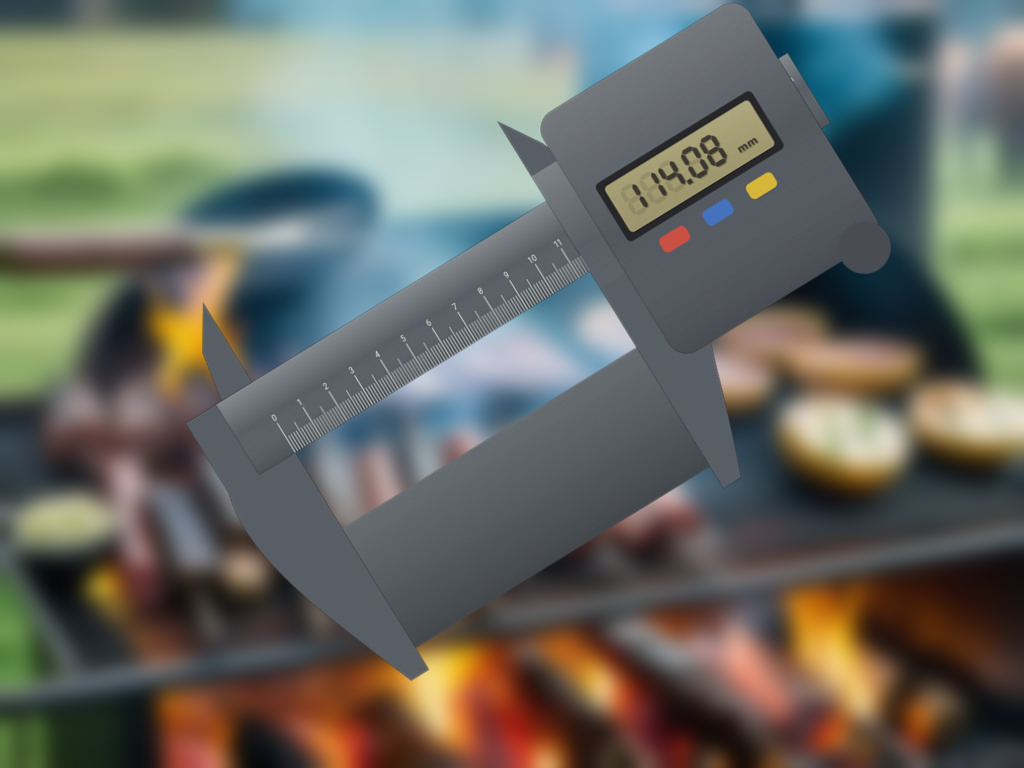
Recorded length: 114.08
